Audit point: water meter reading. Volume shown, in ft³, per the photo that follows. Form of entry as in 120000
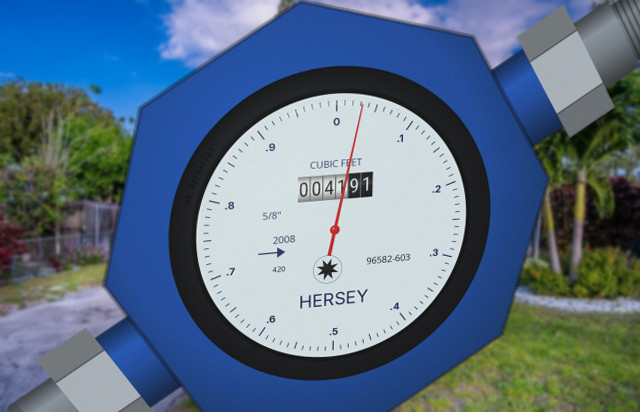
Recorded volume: 4191.03
